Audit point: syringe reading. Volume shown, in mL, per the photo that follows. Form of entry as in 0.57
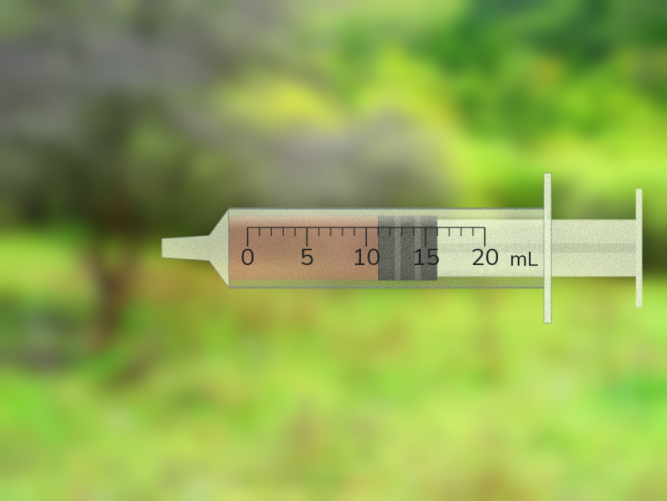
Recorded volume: 11
